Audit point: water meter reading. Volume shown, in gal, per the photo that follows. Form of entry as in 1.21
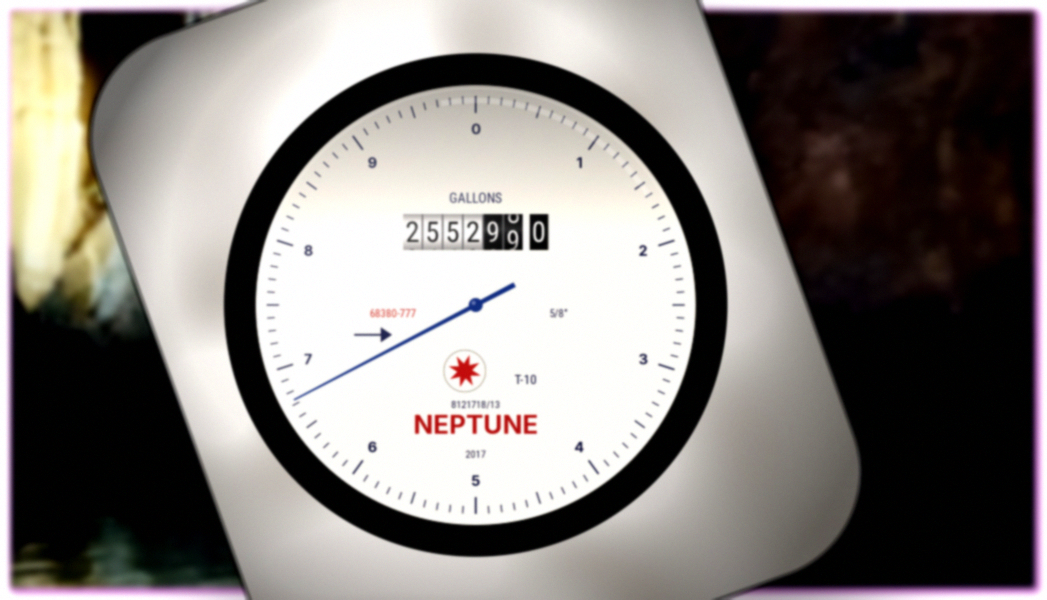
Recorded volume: 2552986.7
